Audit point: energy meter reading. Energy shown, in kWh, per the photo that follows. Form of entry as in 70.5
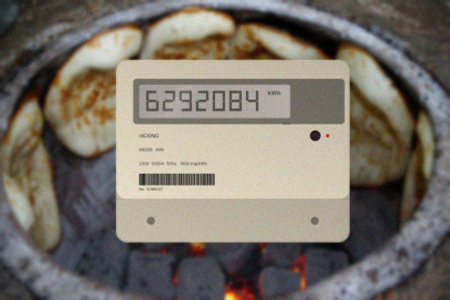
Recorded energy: 6292084
